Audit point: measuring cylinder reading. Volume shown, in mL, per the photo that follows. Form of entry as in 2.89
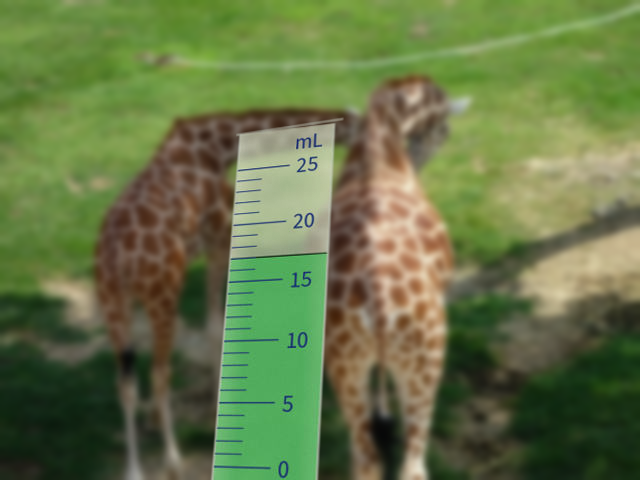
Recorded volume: 17
